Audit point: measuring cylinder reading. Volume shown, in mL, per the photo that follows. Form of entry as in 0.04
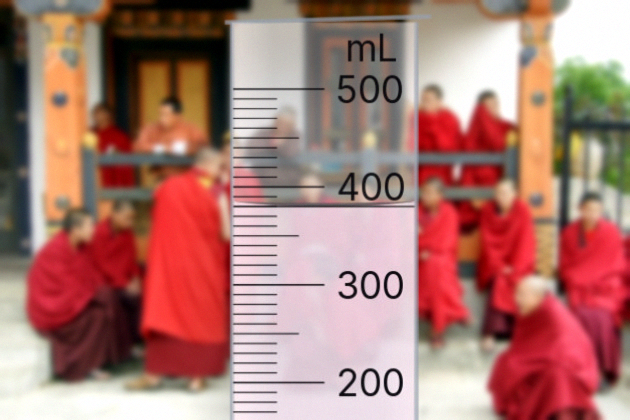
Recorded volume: 380
